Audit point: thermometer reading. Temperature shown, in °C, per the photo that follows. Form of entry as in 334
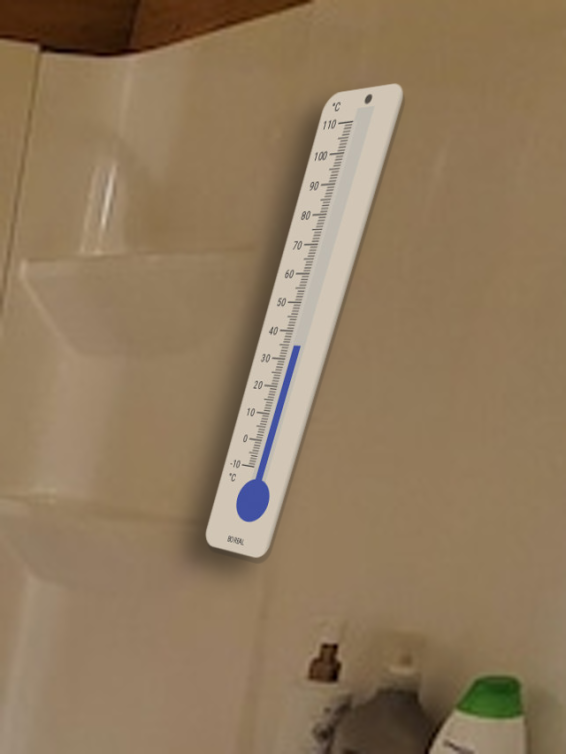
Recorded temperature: 35
